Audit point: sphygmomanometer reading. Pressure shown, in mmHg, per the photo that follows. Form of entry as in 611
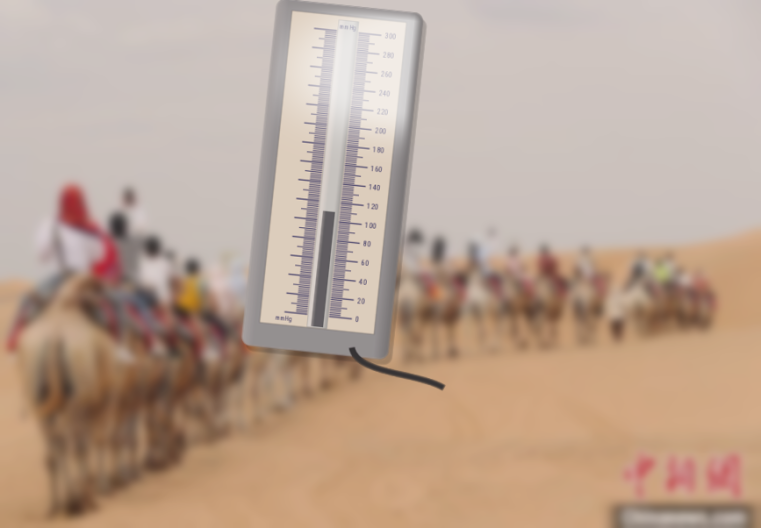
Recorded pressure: 110
